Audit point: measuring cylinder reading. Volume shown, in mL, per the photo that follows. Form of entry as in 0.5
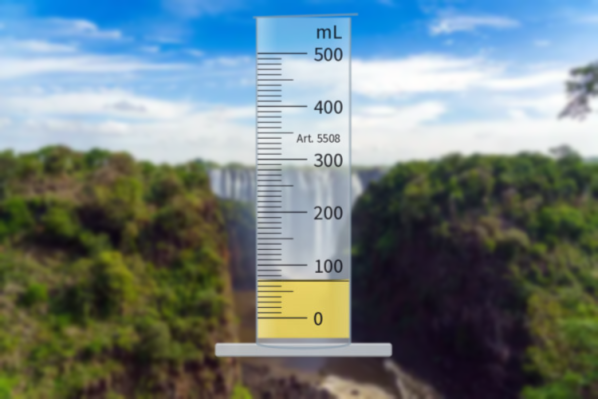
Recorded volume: 70
